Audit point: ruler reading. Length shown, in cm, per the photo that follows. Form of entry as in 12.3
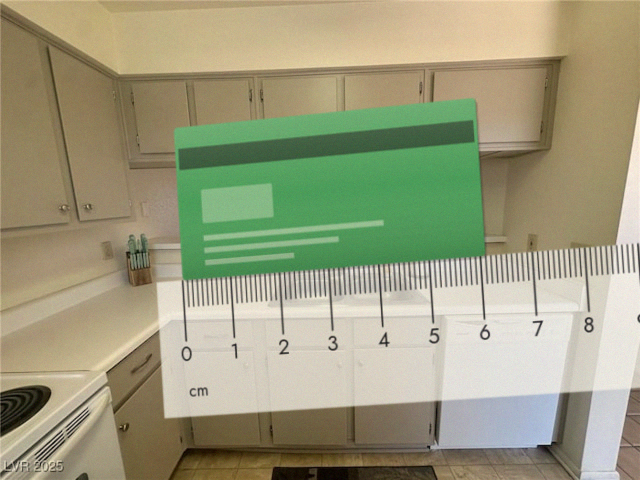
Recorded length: 6.1
